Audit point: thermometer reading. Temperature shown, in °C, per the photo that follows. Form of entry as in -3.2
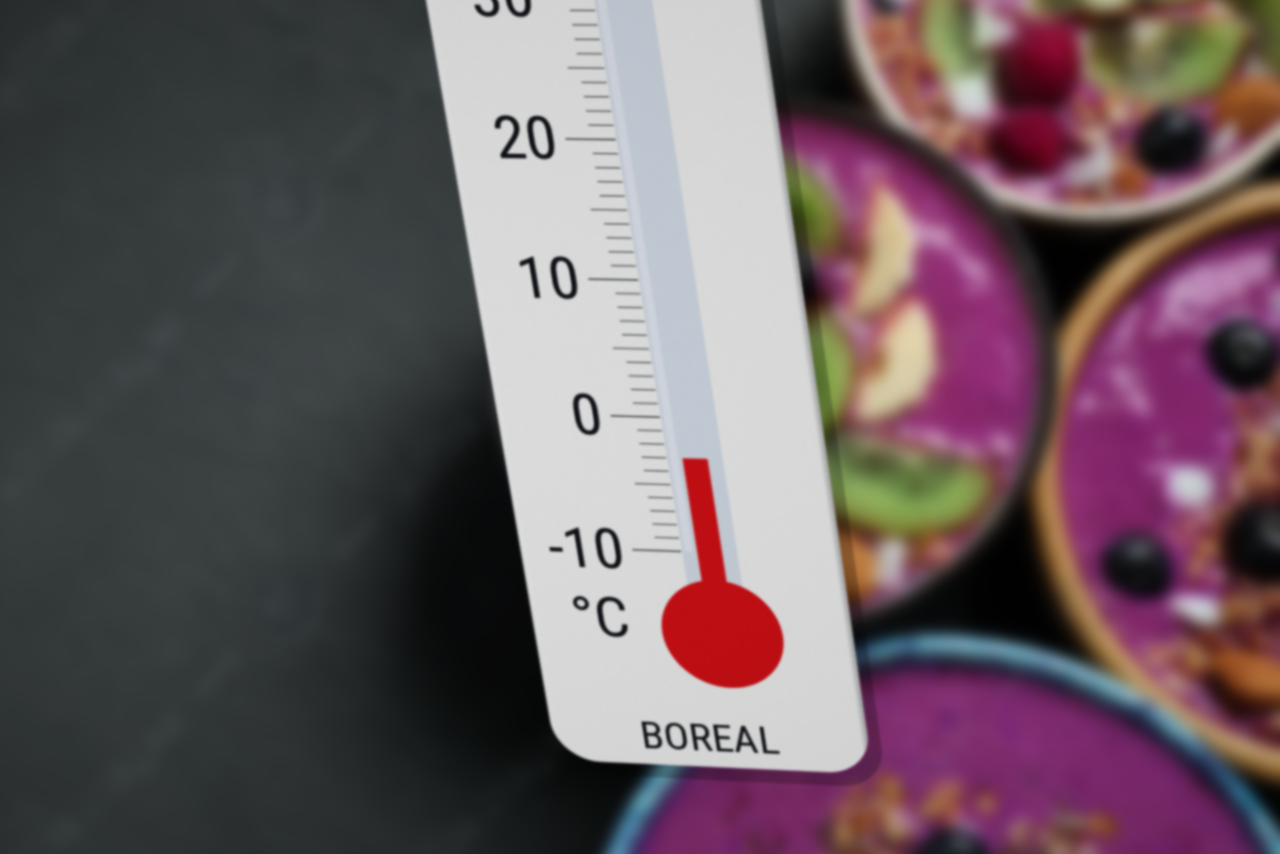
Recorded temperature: -3
